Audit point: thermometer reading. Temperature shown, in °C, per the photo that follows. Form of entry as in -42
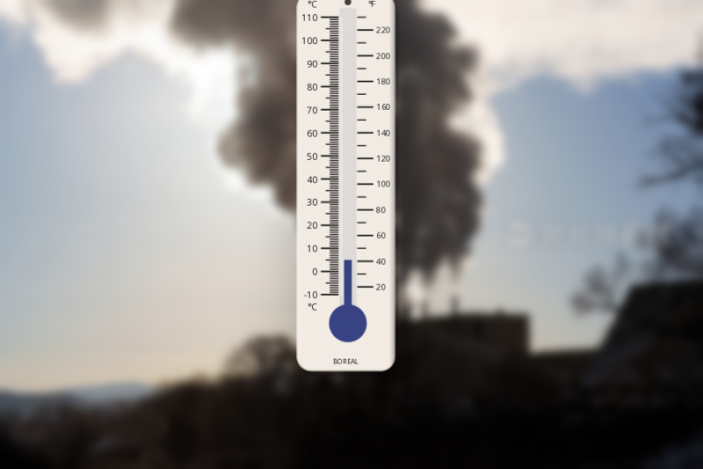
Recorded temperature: 5
